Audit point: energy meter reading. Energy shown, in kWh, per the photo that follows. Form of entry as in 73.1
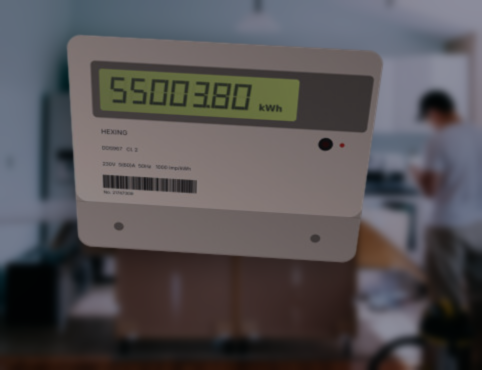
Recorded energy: 55003.80
